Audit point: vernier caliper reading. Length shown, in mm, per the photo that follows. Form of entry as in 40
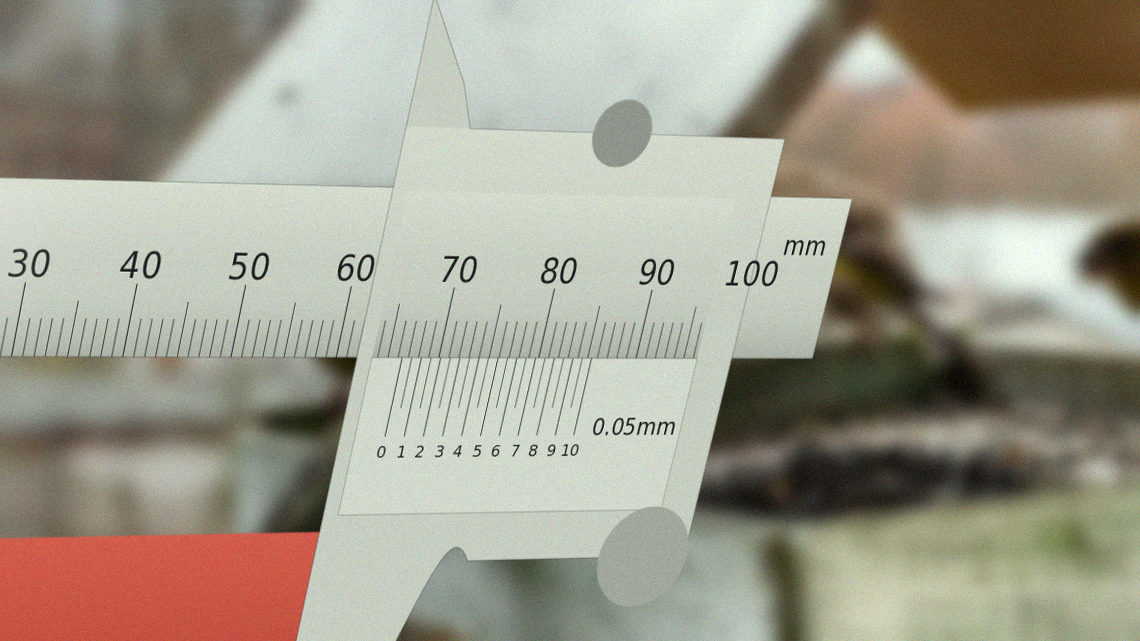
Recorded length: 66.4
